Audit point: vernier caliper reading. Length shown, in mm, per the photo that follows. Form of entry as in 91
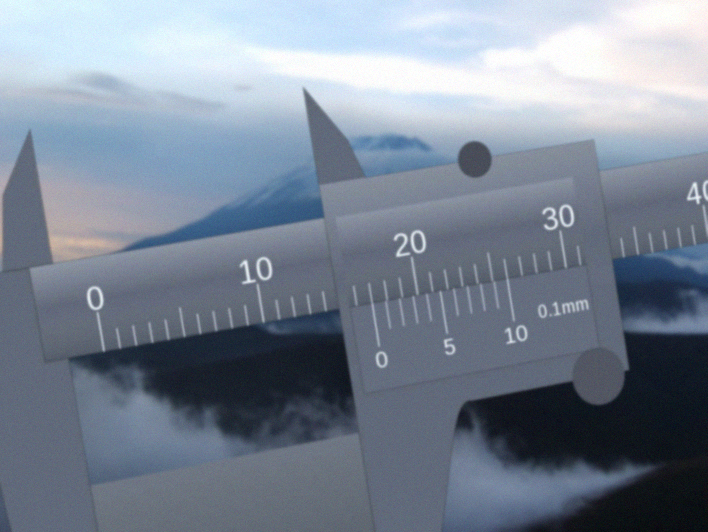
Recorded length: 17.0
